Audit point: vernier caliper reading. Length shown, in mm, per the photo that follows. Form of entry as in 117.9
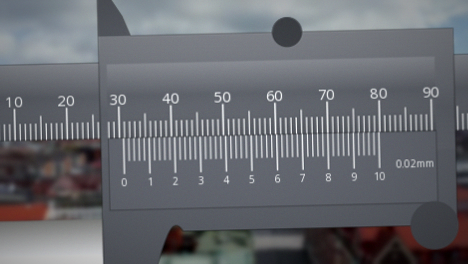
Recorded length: 30.8
